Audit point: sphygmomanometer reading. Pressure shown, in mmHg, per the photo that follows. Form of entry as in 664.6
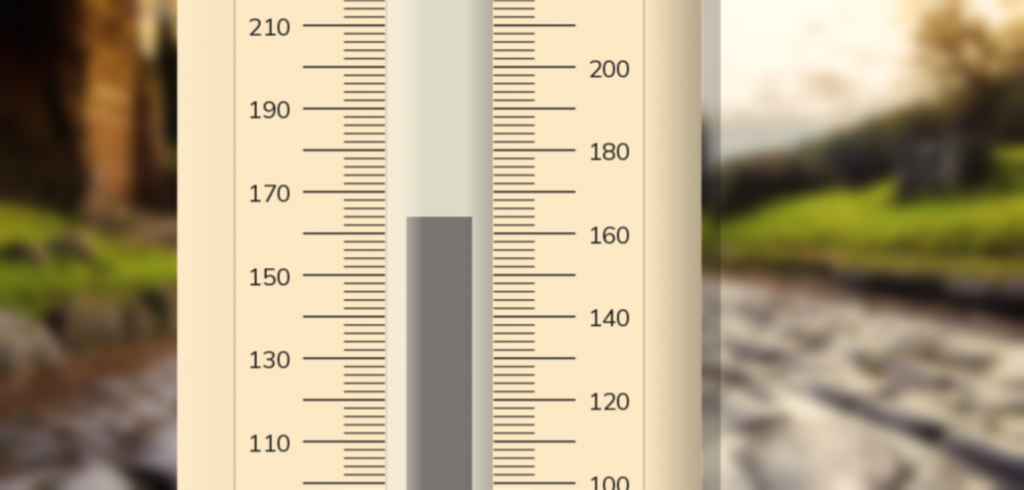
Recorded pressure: 164
